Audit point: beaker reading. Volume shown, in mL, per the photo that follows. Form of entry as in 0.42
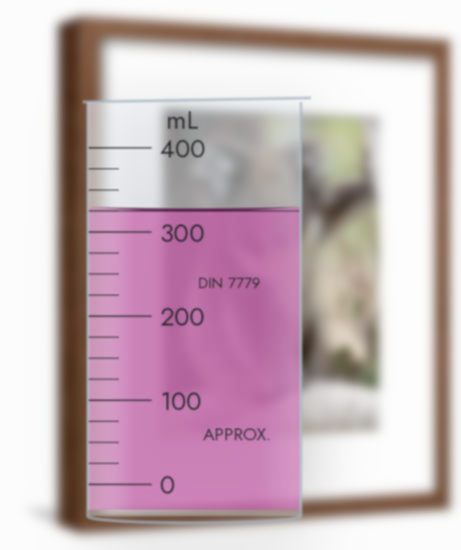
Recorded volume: 325
